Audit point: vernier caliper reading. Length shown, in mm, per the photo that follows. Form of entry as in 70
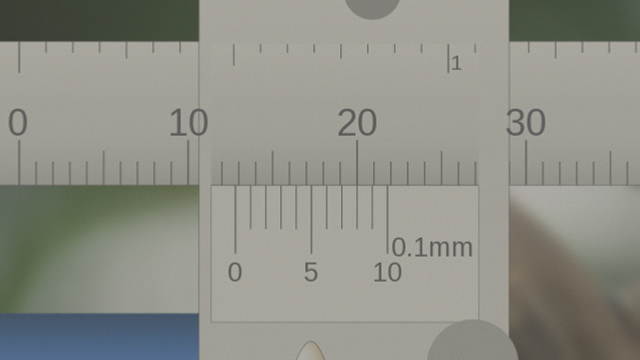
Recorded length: 12.8
